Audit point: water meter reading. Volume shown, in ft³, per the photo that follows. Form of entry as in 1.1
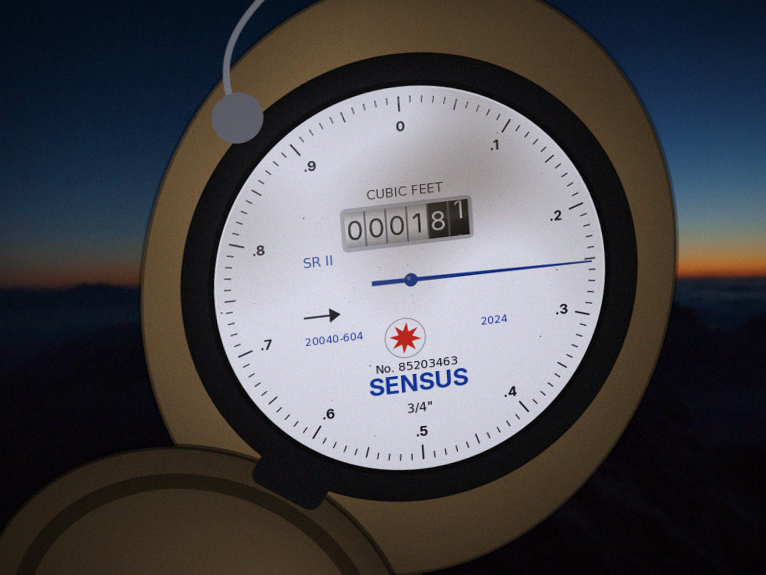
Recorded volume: 181.25
